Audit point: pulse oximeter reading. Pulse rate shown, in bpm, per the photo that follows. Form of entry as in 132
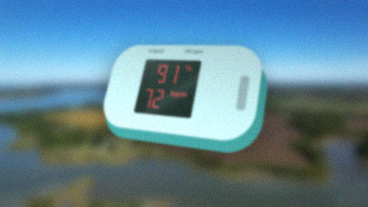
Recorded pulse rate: 72
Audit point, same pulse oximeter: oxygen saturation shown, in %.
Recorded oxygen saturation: 91
